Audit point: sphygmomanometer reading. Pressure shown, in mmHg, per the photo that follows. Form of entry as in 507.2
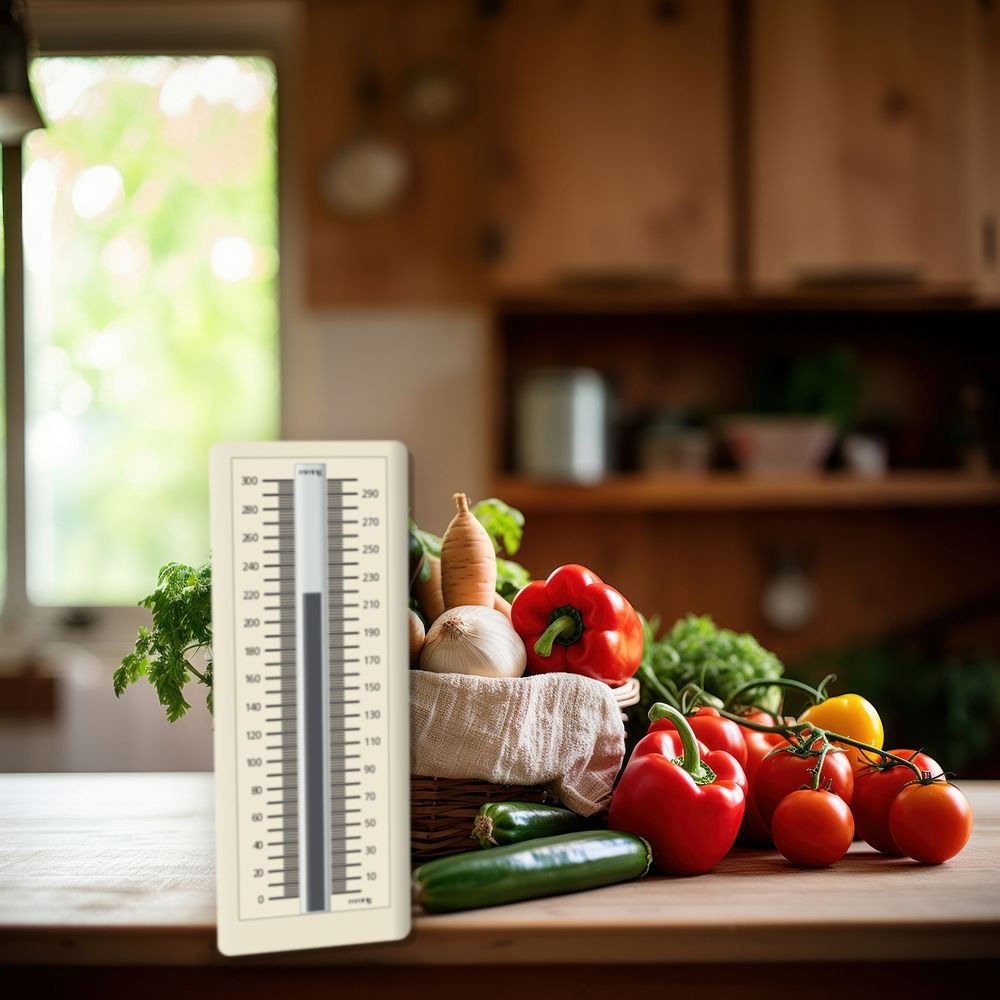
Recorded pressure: 220
